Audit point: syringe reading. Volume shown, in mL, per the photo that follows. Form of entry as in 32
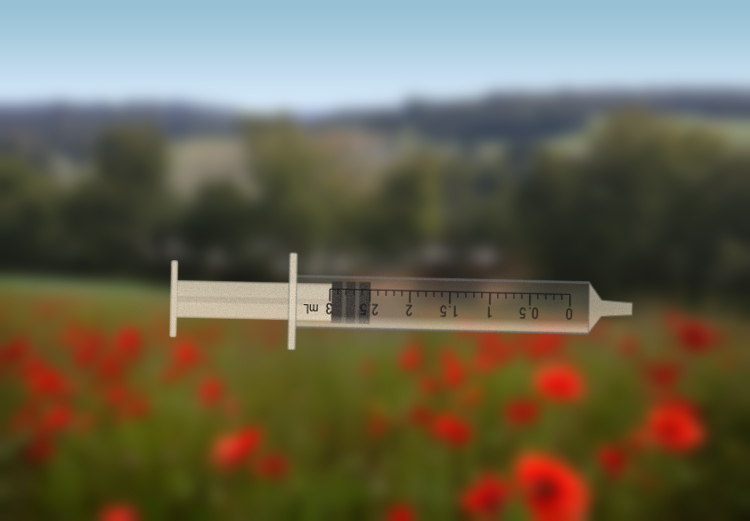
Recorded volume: 2.5
